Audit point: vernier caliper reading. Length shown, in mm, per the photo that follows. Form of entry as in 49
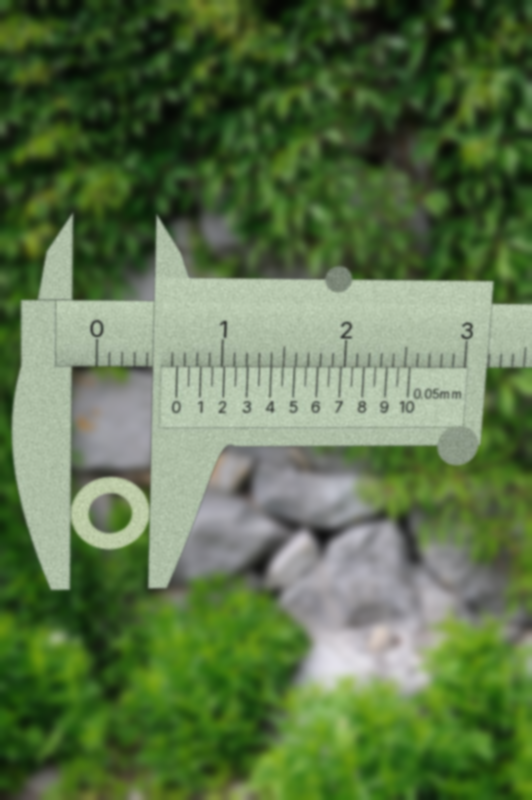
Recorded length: 6.4
